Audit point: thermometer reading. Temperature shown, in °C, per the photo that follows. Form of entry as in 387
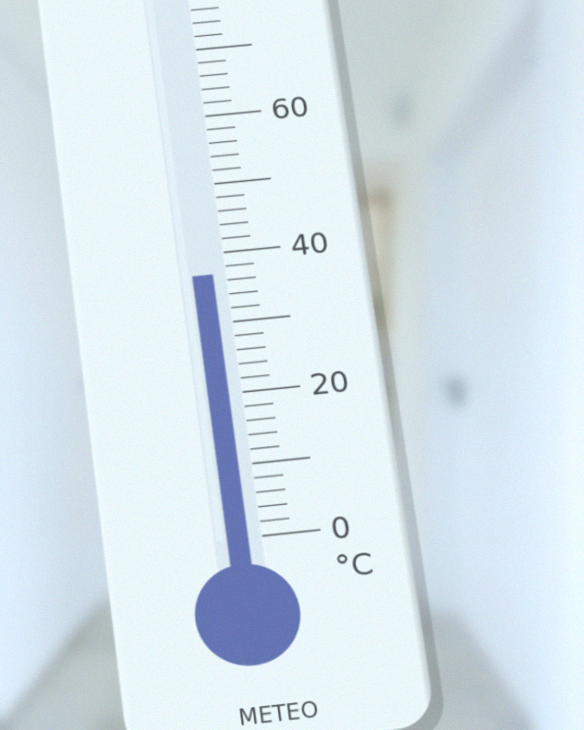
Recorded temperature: 37
